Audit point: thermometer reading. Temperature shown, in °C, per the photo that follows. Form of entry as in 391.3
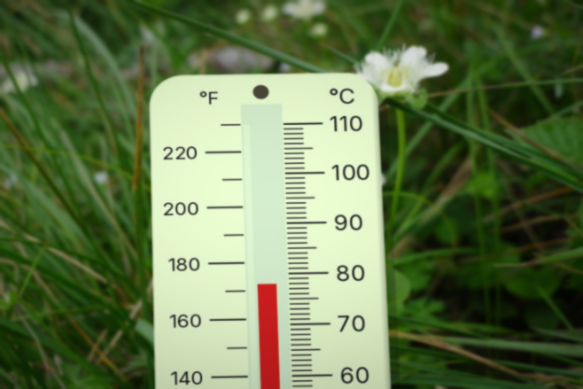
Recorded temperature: 78
